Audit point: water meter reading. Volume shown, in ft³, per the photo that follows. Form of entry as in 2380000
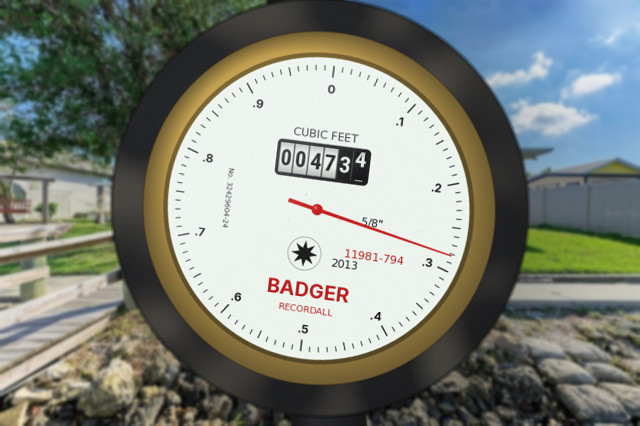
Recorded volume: 4734.28
